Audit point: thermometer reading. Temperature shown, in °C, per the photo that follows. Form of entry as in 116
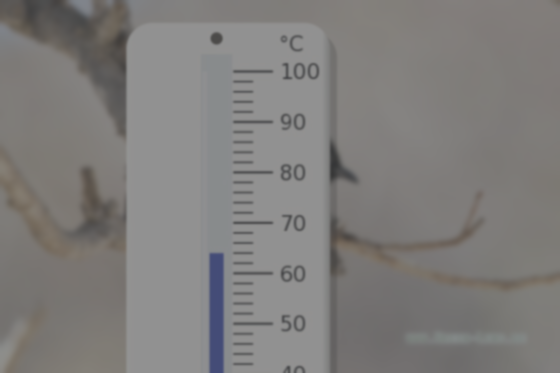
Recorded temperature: 64
